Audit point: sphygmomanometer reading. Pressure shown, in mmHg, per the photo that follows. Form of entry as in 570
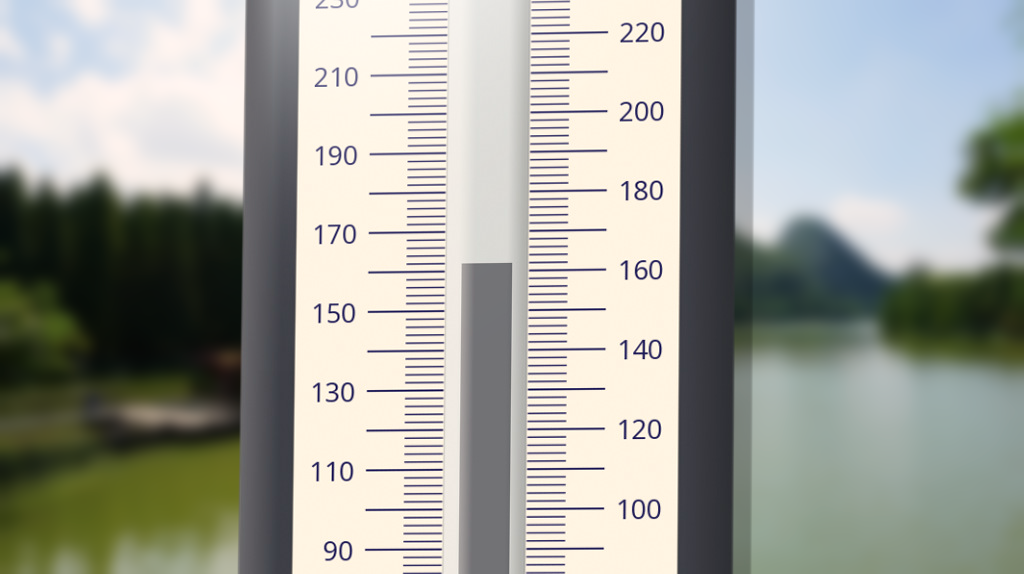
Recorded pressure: 162
